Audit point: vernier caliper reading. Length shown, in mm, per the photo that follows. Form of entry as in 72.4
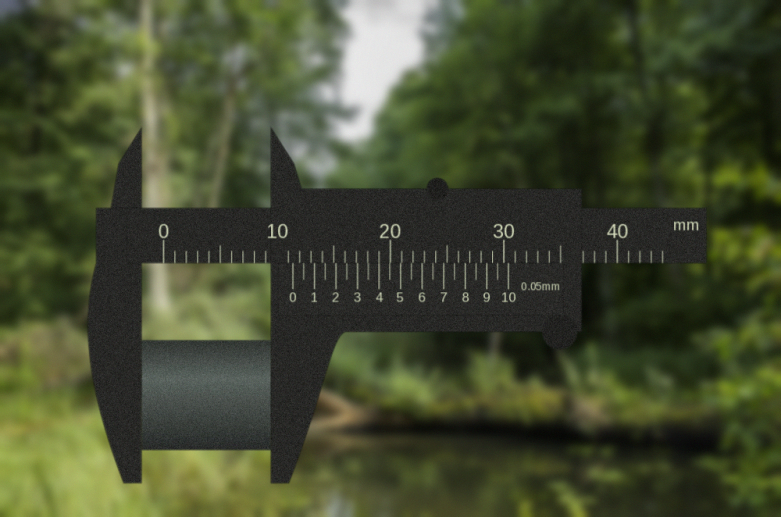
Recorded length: 11.4
